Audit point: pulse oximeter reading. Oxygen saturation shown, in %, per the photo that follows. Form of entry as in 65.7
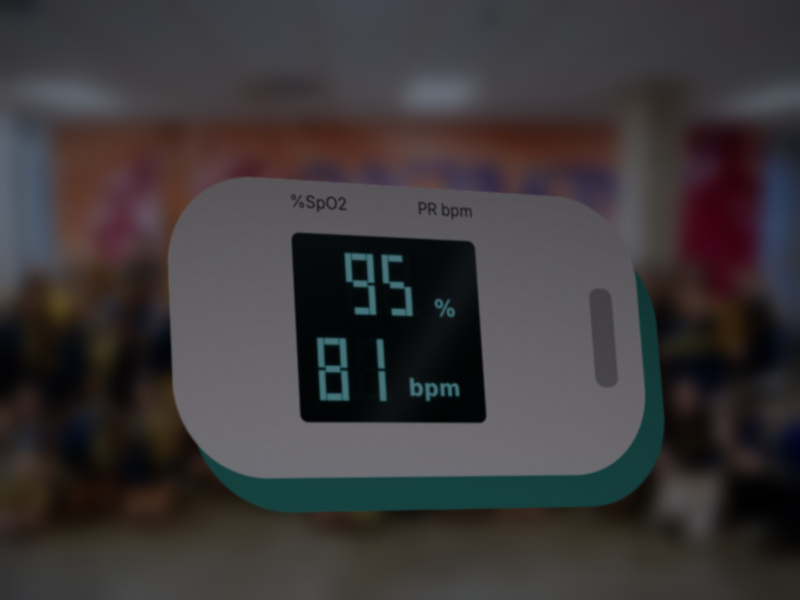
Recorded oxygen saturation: 95
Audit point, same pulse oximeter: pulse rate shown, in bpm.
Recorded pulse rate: 81
